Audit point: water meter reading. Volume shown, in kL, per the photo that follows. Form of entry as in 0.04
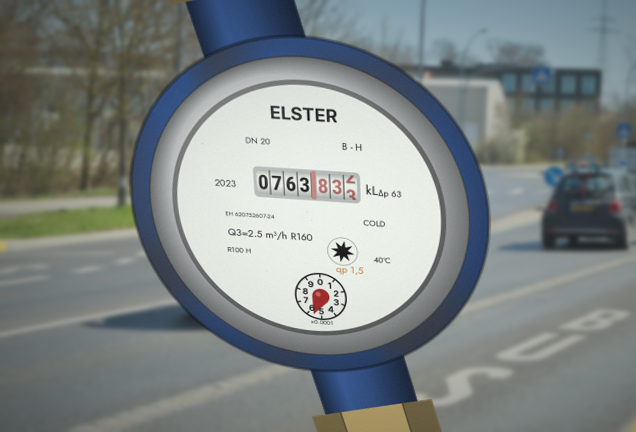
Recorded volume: 763.8325
